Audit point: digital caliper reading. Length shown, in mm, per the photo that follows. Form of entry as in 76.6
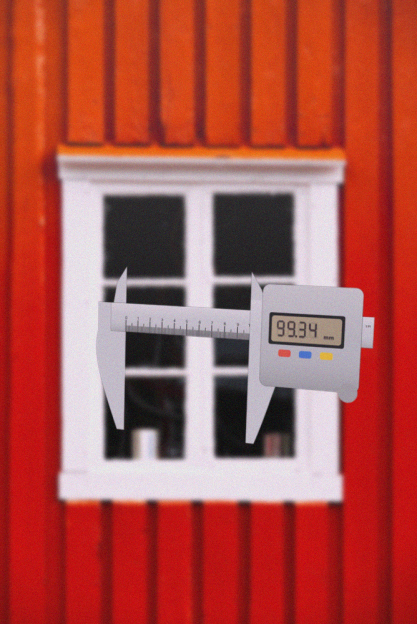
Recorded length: 99.34
